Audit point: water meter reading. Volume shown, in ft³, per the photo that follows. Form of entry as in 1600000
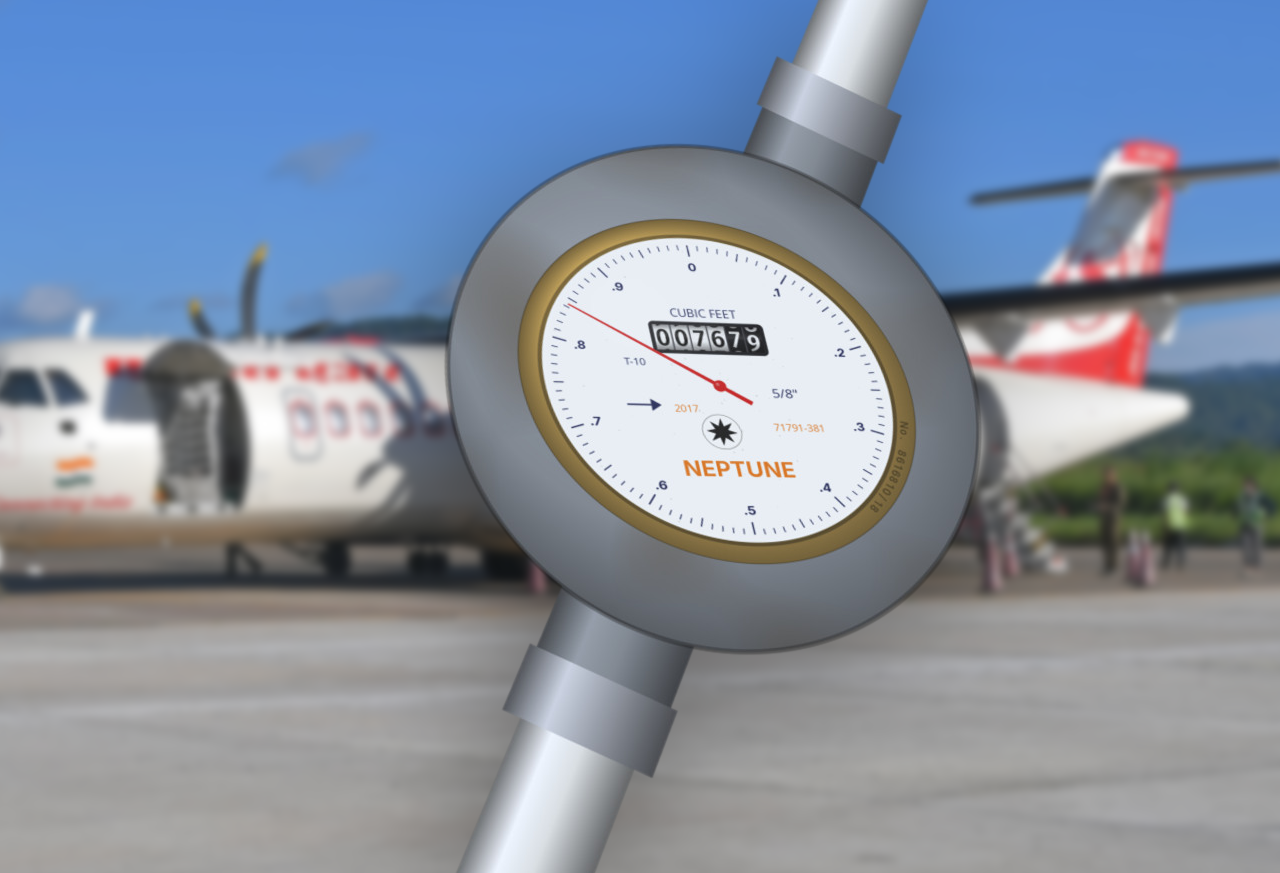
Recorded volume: 7678.84
